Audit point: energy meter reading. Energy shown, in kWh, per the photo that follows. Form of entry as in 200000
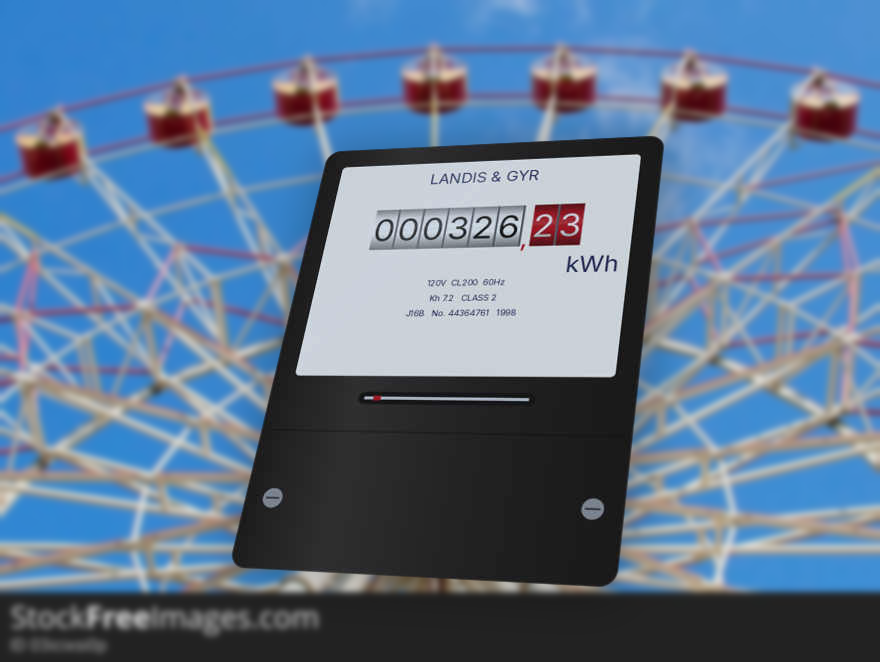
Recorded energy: 326.23
